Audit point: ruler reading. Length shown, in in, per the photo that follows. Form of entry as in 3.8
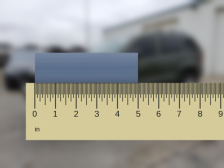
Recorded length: 5
